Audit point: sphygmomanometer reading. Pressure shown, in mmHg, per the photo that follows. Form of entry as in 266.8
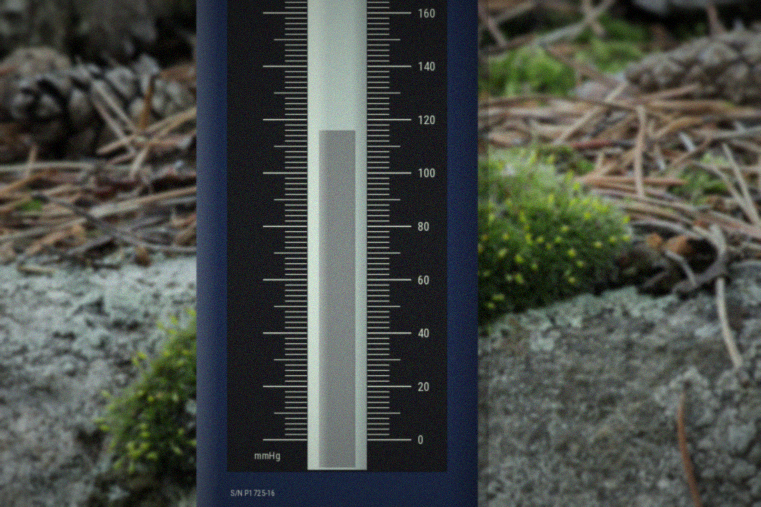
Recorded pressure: 116
